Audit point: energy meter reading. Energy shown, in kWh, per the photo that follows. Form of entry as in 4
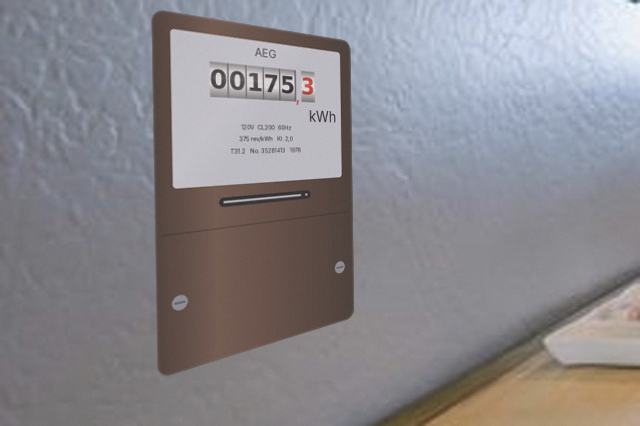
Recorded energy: 175.3
